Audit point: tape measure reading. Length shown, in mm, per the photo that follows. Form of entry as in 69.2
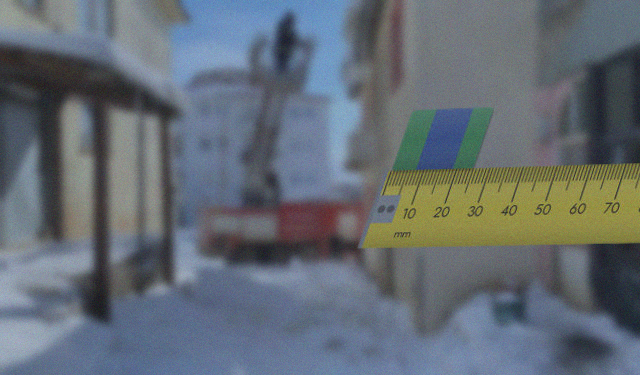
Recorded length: 25
